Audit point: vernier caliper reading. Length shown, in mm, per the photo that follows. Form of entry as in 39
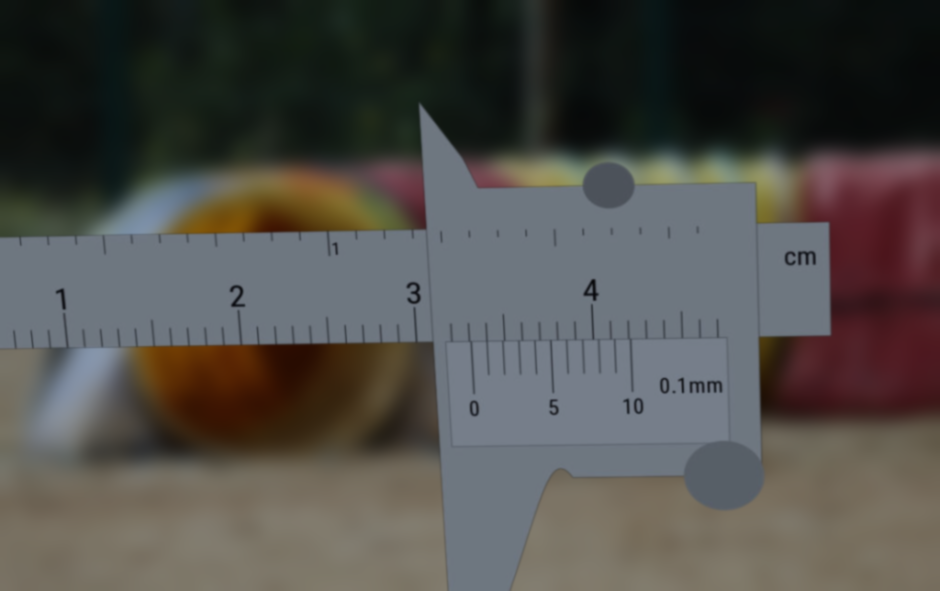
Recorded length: 33.1
